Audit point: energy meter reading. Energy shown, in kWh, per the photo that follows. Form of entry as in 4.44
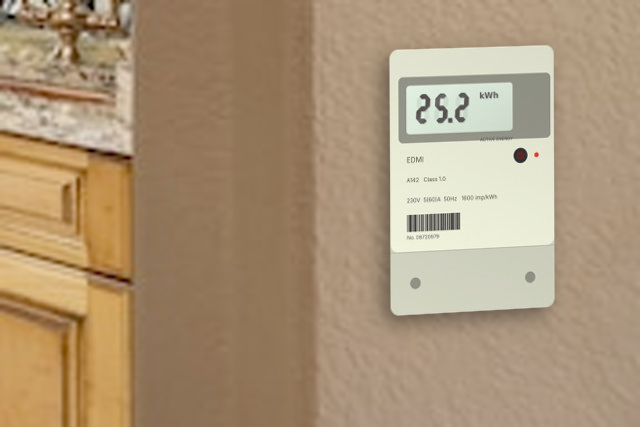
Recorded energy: 25.2
